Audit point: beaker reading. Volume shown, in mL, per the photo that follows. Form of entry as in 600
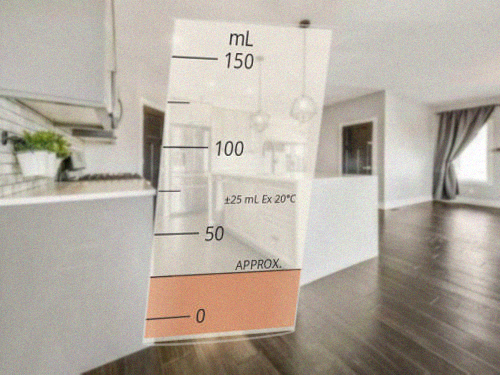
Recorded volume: 25
